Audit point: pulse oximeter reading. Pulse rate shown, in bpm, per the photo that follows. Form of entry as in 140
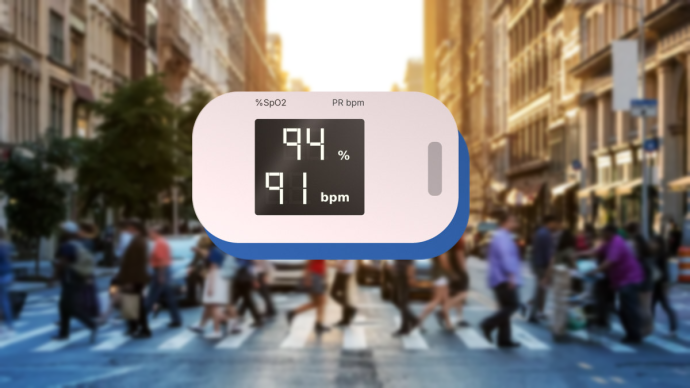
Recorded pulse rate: 91
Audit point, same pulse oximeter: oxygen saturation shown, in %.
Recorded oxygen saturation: 94
